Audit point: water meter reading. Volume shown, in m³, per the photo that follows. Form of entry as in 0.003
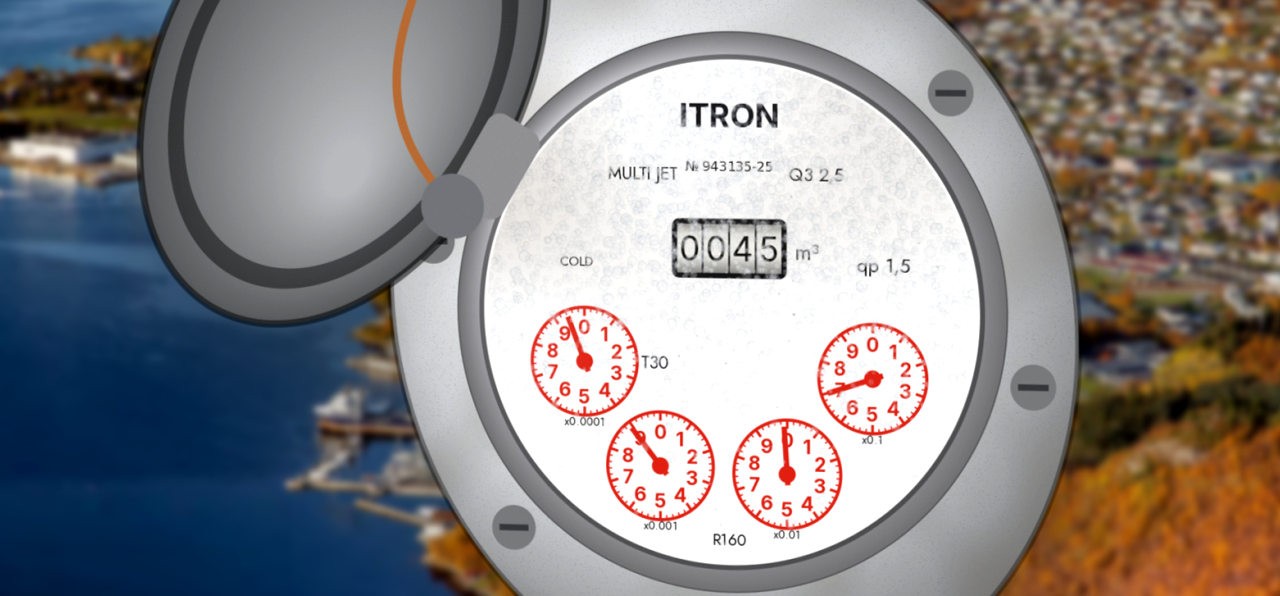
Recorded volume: 45.6989
